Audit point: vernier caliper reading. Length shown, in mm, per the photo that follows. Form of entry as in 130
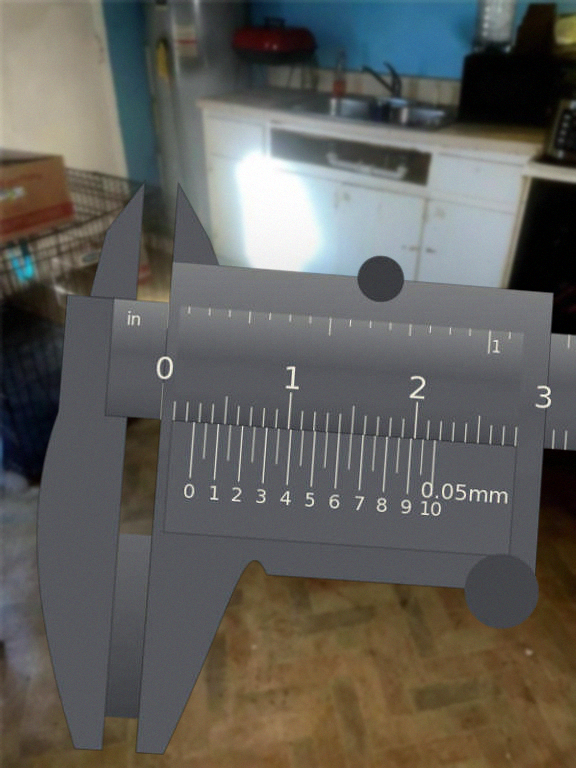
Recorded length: 2.6
